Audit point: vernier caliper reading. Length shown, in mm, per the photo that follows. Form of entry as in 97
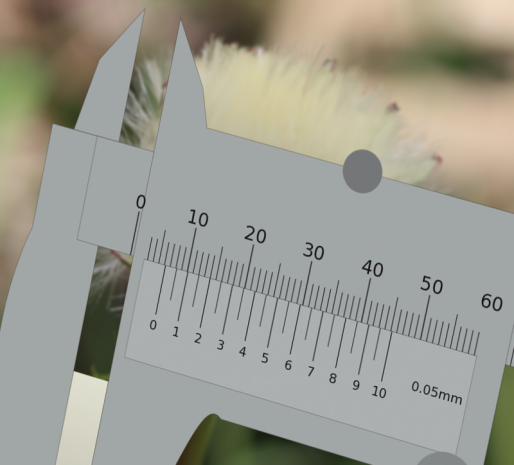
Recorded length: 6.2
